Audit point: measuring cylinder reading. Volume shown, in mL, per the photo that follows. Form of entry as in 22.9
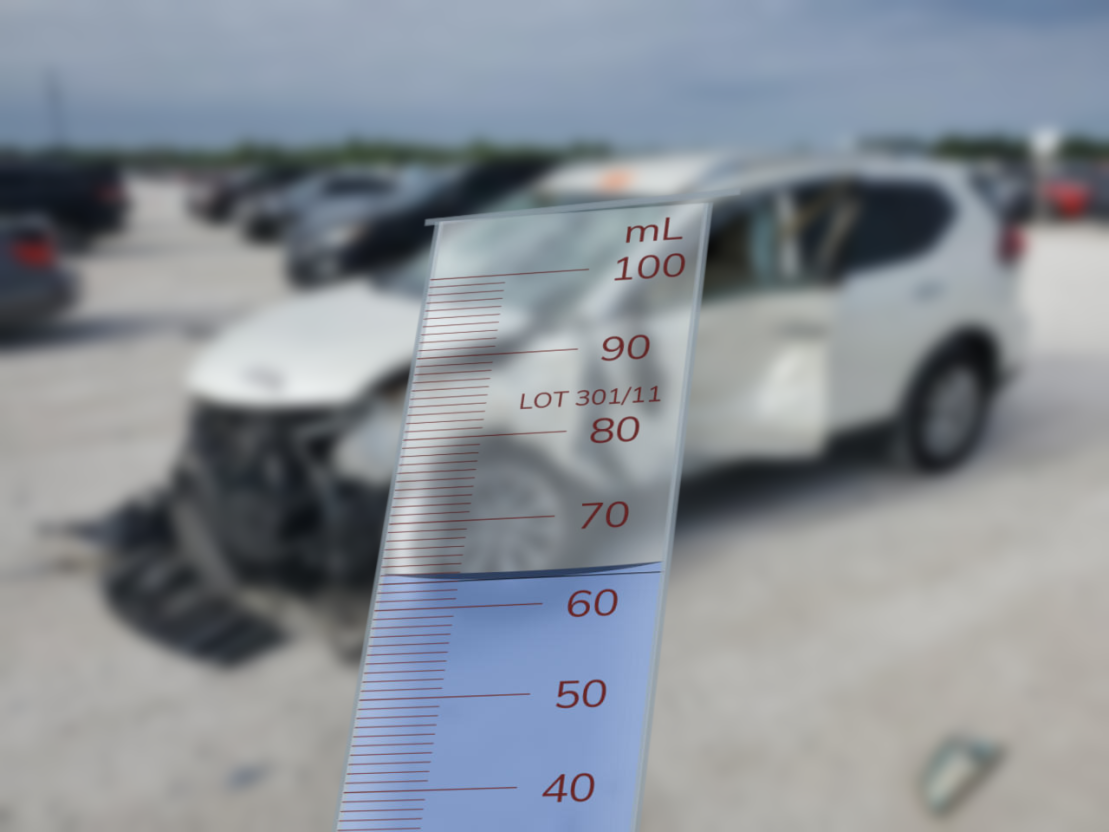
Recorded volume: 63
